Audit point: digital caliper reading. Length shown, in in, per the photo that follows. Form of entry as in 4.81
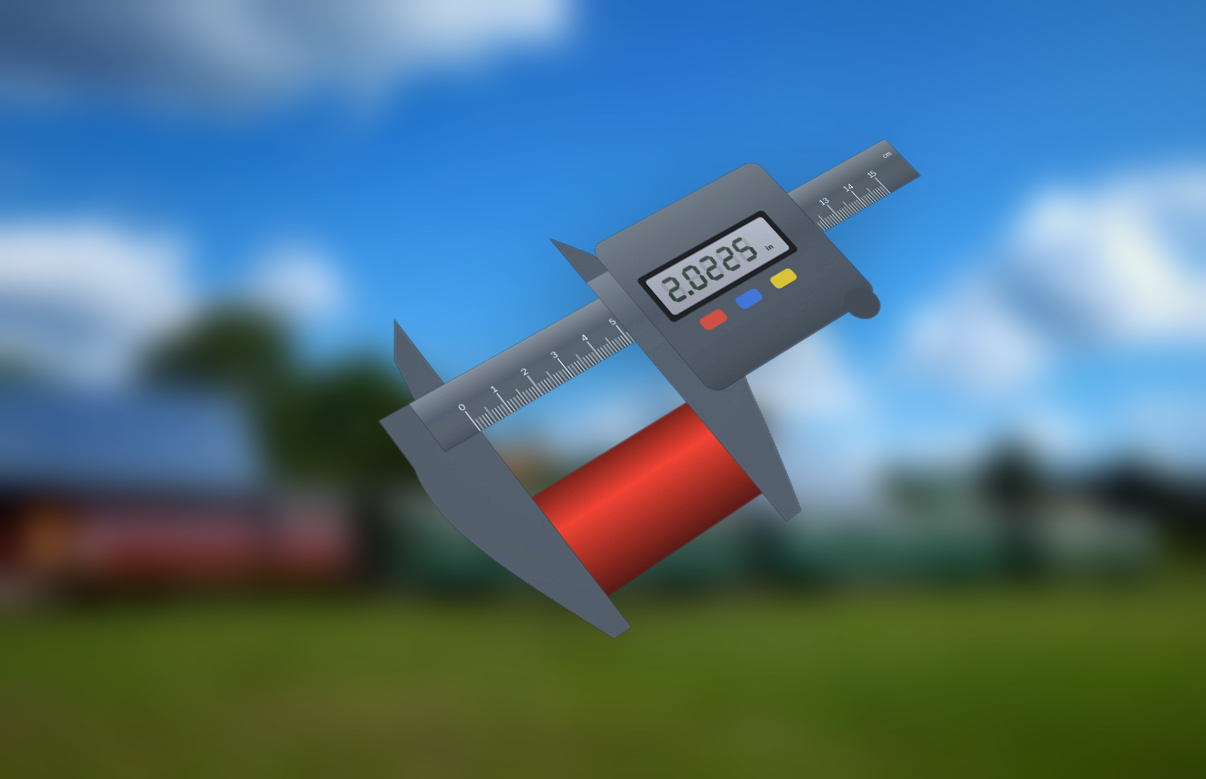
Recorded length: 2.0225
